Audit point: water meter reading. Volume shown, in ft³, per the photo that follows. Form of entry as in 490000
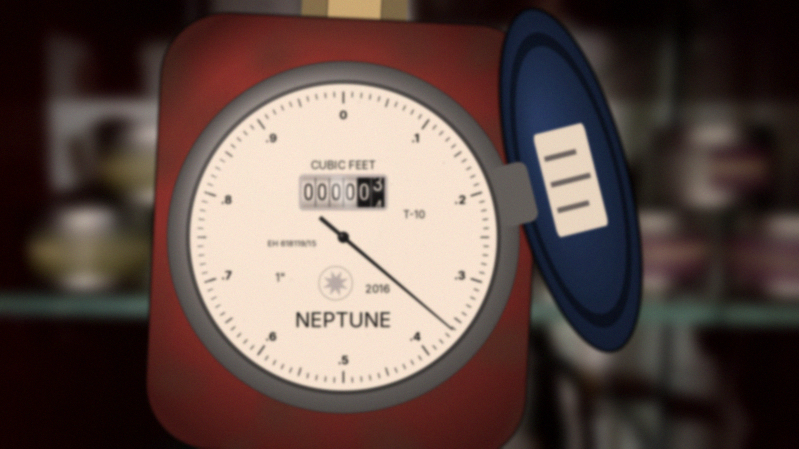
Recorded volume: 3.36
